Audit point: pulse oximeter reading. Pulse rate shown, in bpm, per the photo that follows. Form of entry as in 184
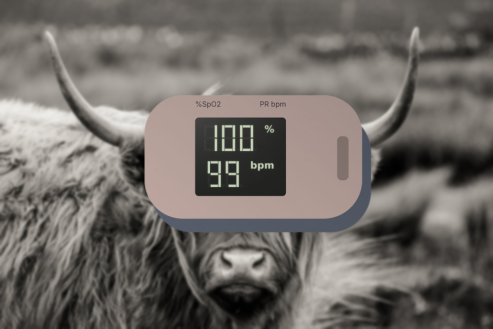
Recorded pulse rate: 99
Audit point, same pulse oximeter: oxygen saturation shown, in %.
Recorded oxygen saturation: 100
